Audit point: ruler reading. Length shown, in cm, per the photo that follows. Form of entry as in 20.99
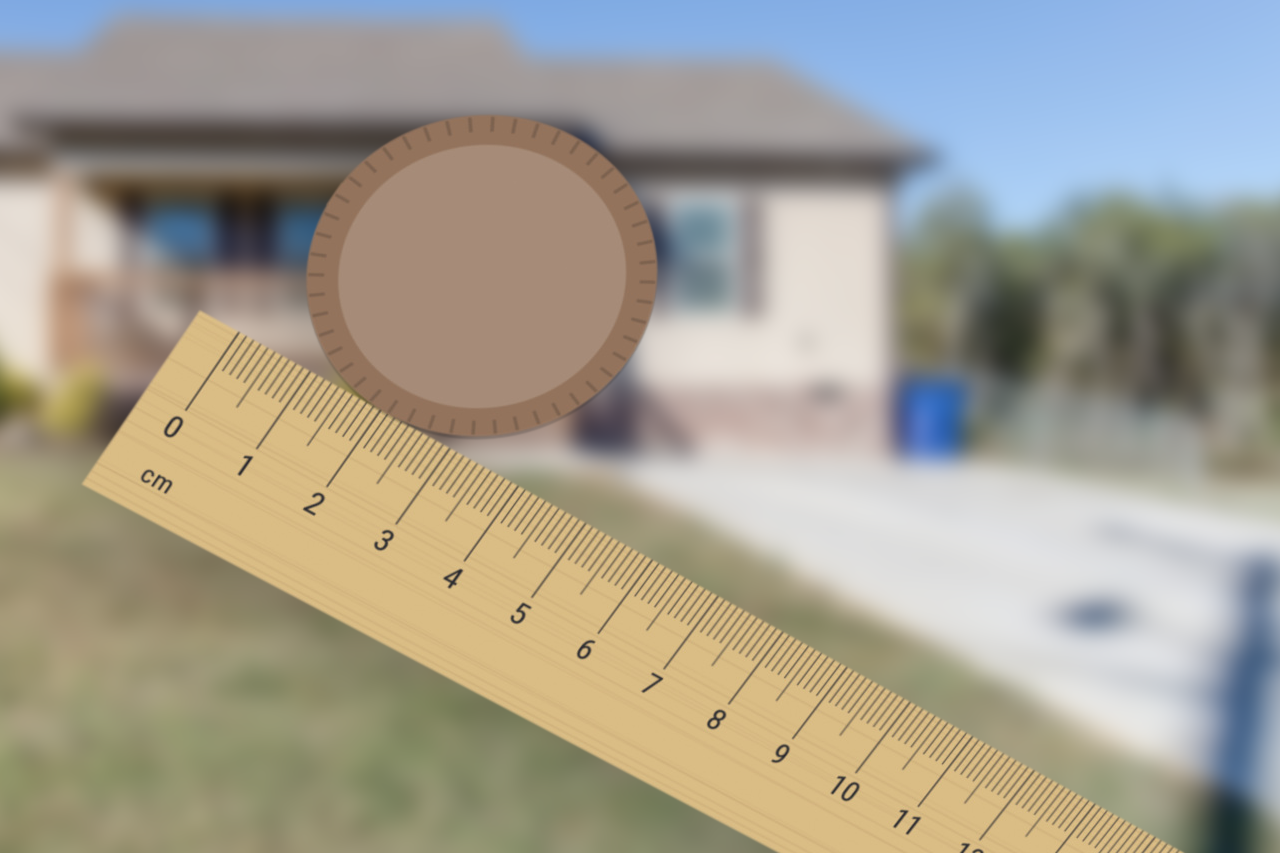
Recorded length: 4.2
